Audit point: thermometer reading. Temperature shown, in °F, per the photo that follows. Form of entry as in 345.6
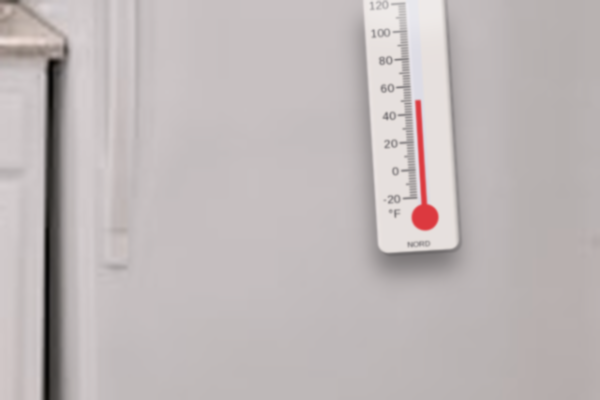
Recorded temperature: 50
